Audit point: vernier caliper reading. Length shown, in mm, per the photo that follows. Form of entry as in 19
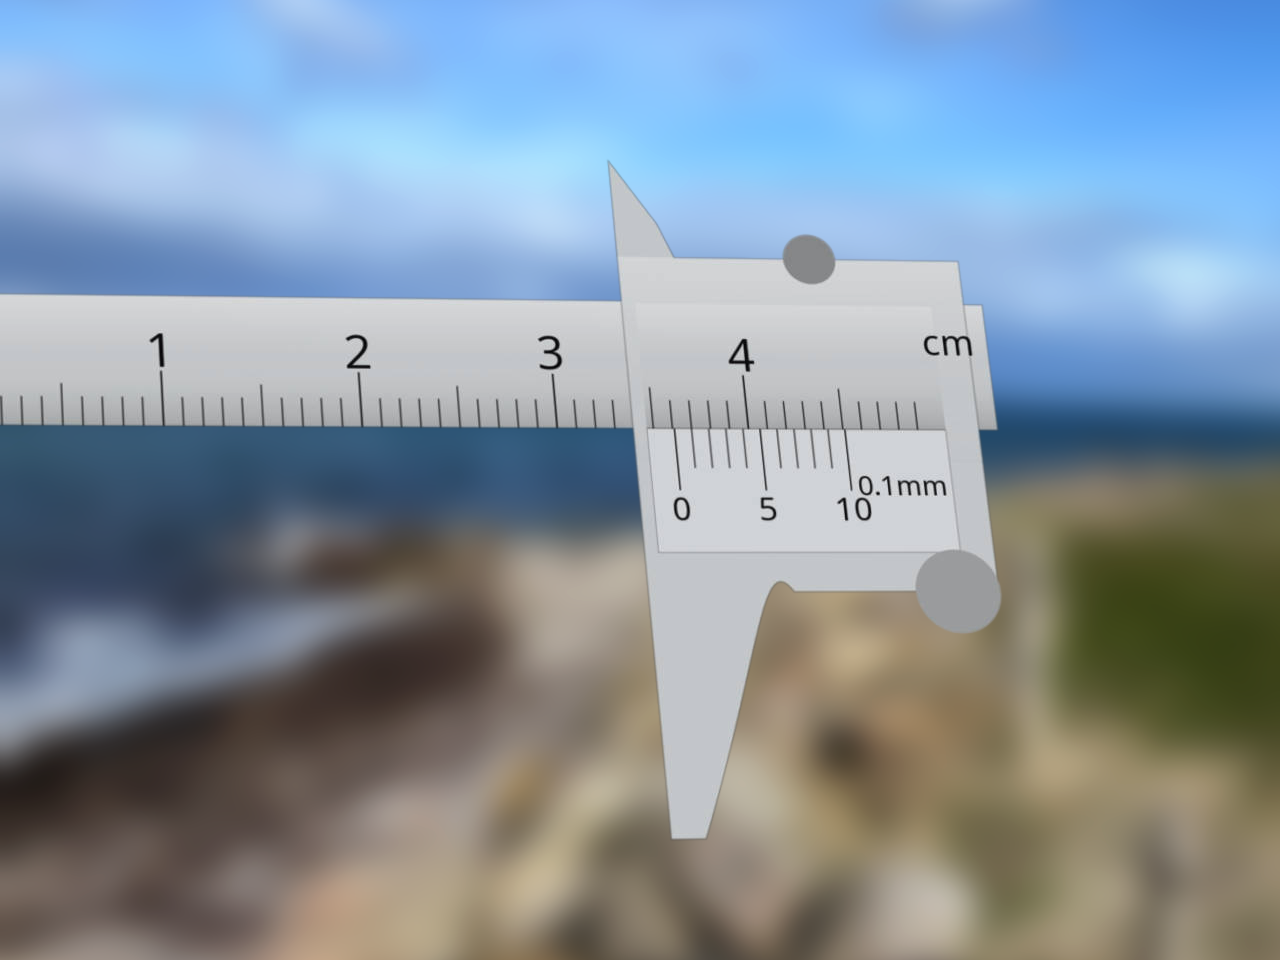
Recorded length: 36.1
